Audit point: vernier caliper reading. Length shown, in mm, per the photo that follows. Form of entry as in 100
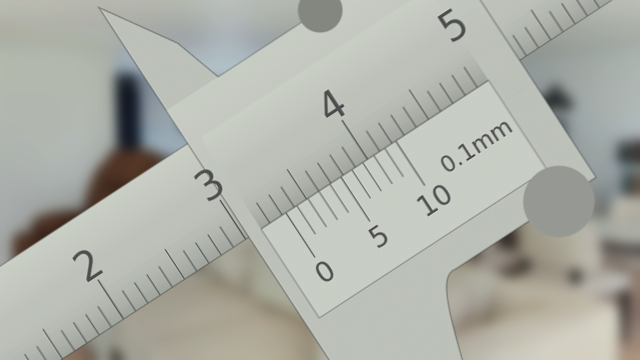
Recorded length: 33.3
